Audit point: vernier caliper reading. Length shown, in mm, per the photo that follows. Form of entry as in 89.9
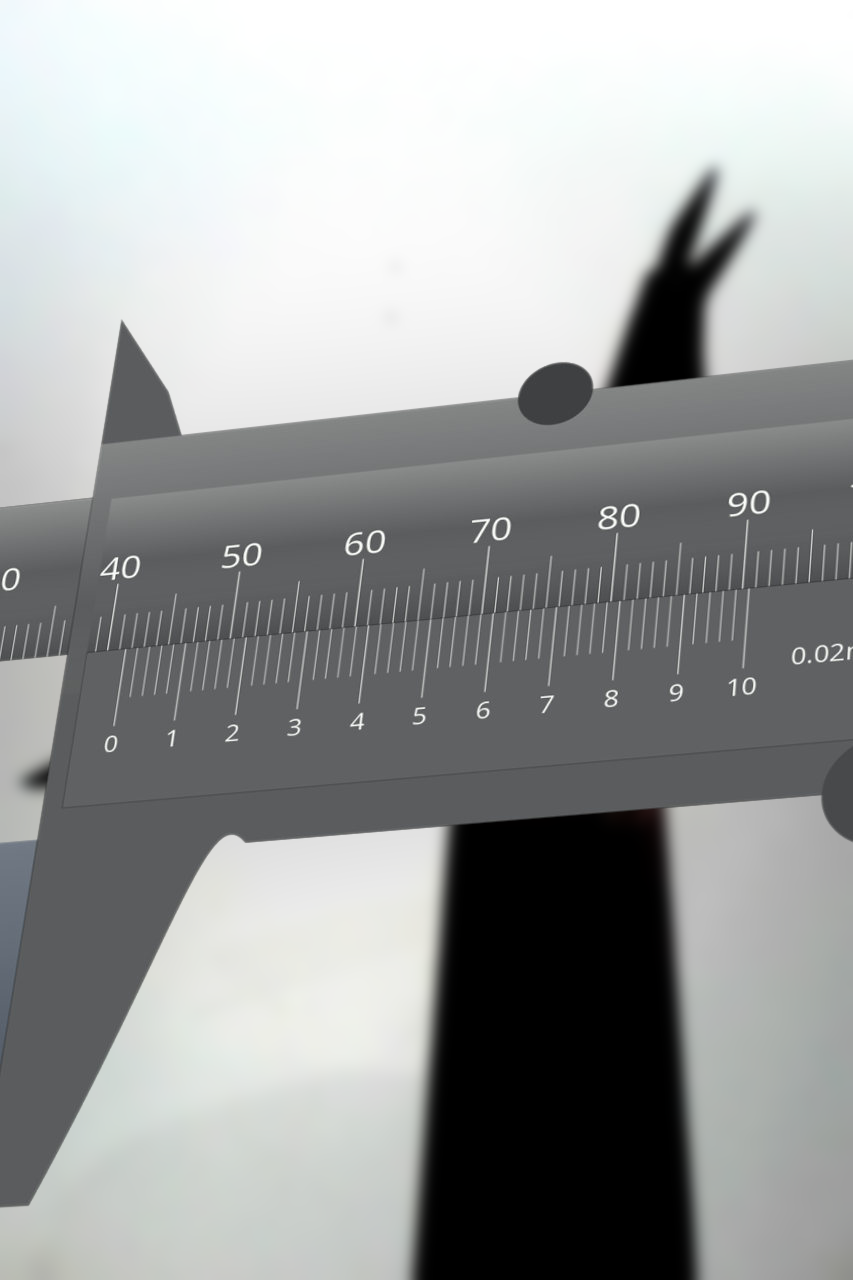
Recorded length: 41.5
